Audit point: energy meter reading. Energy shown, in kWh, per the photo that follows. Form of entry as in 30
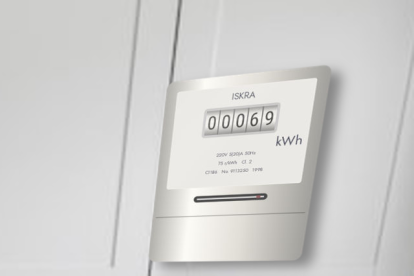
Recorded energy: 69
